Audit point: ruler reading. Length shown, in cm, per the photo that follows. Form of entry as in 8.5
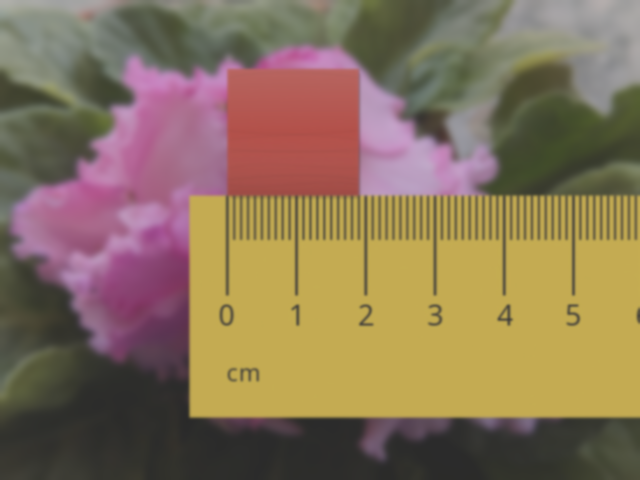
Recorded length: 1.9
